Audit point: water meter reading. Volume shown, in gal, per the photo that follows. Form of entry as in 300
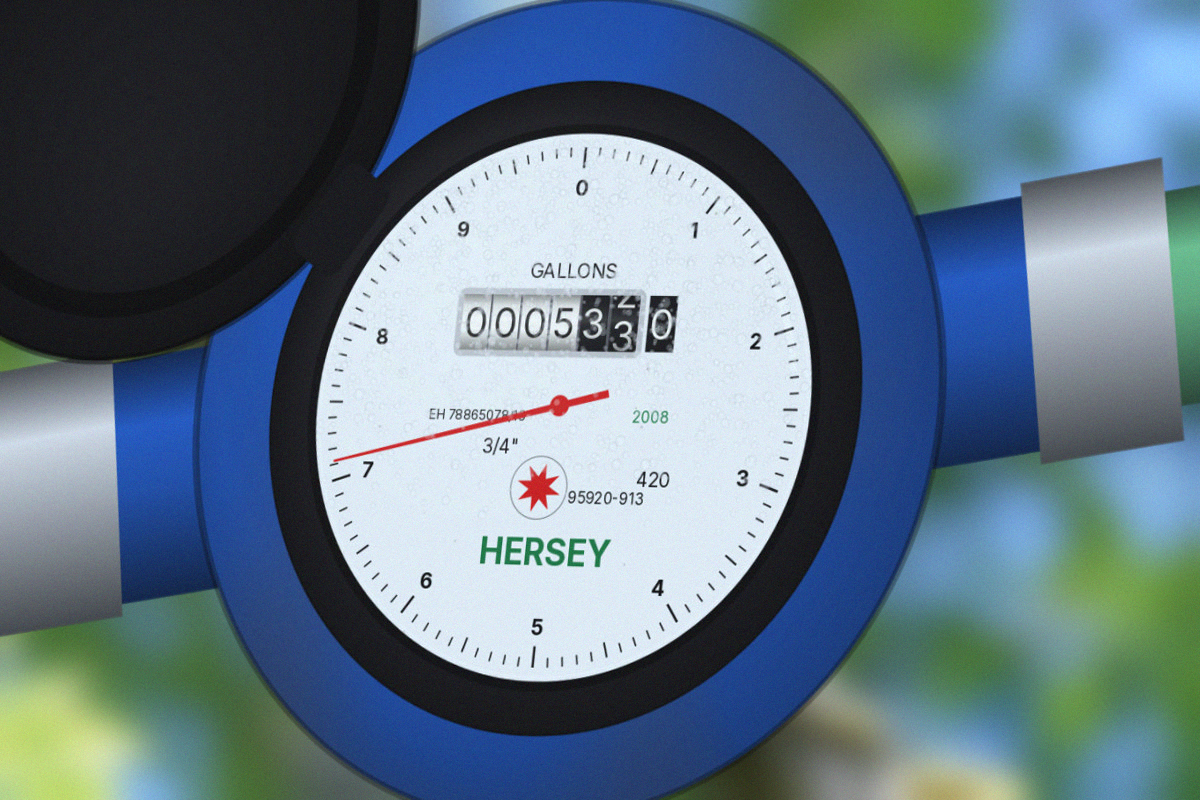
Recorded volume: 5327.1
